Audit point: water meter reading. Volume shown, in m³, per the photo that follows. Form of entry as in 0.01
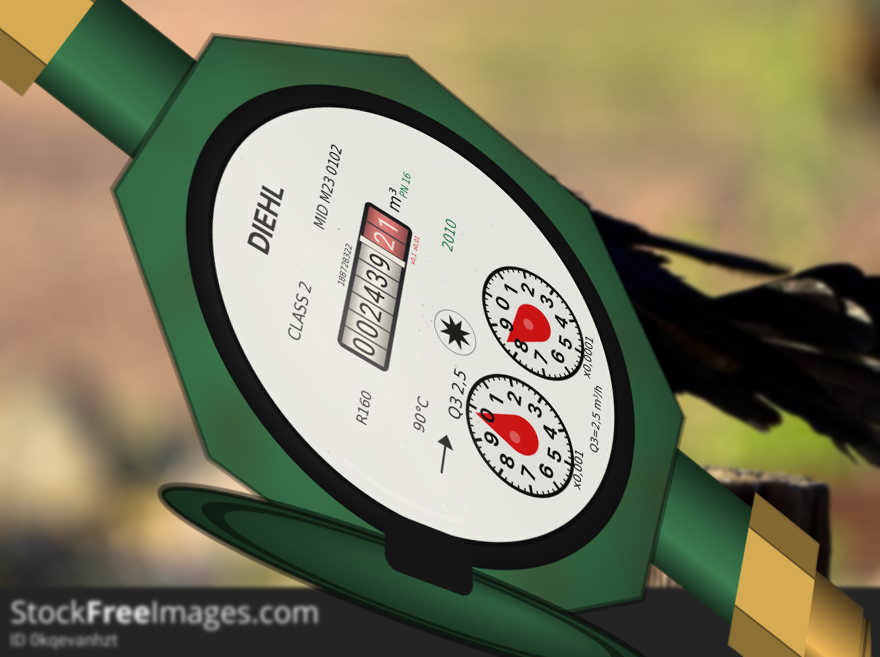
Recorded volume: 2439.2098
